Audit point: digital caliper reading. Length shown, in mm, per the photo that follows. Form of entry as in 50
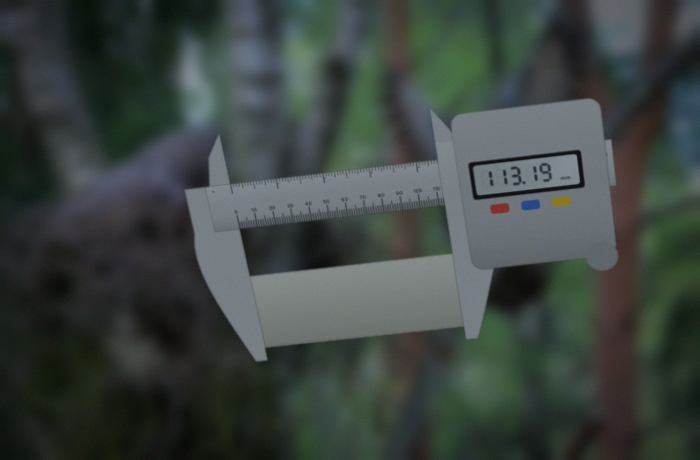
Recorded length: 113.19
